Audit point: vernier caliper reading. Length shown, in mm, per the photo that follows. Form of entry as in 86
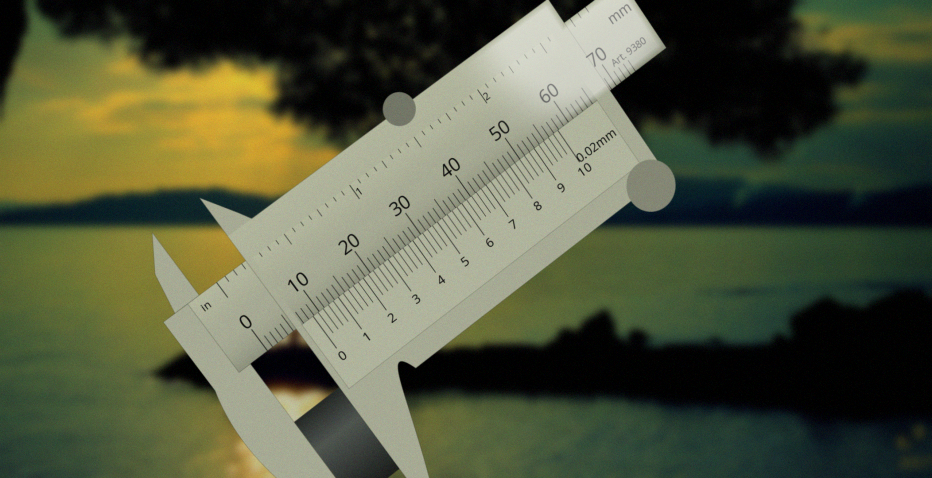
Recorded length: 8.8
